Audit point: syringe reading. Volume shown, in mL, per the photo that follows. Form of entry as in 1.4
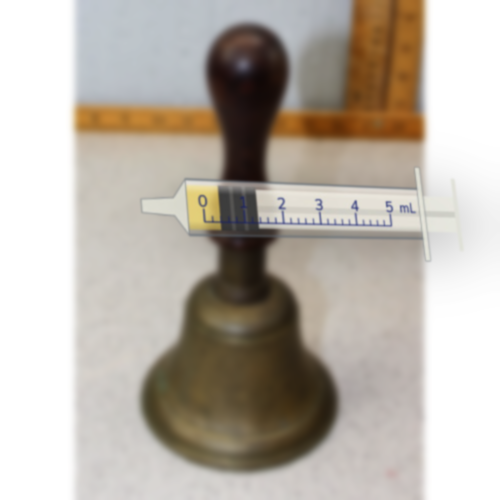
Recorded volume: 0.4
